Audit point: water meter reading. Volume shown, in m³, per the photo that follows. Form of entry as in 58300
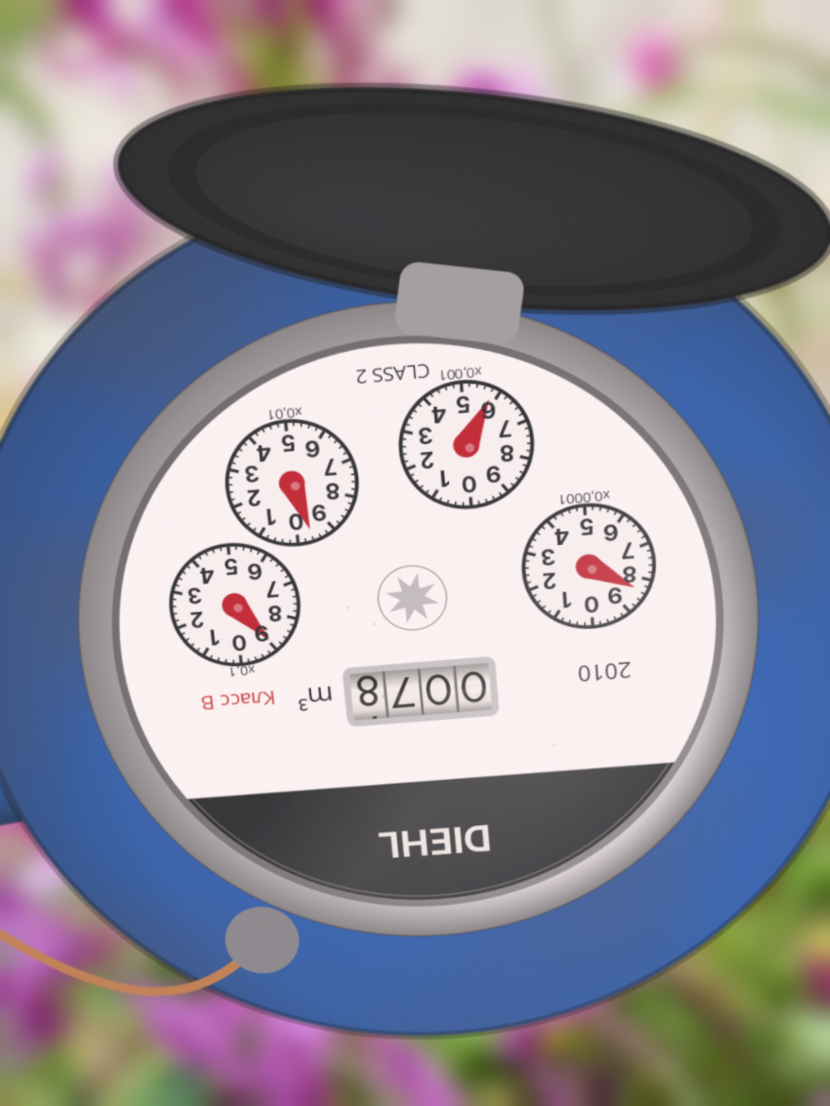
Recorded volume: 77.8958
